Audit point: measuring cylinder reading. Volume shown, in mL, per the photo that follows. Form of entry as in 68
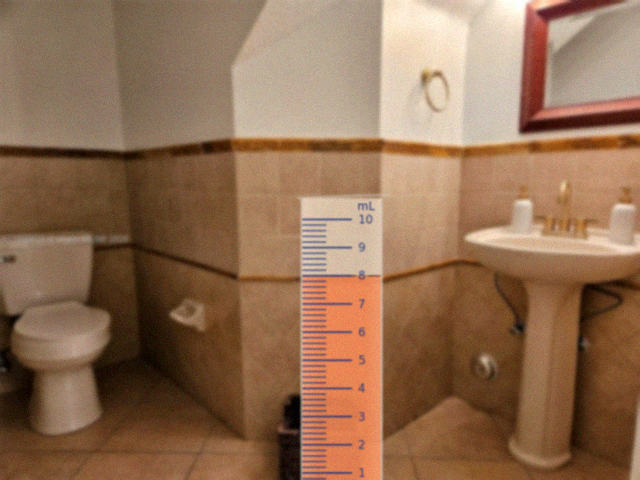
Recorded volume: 8
